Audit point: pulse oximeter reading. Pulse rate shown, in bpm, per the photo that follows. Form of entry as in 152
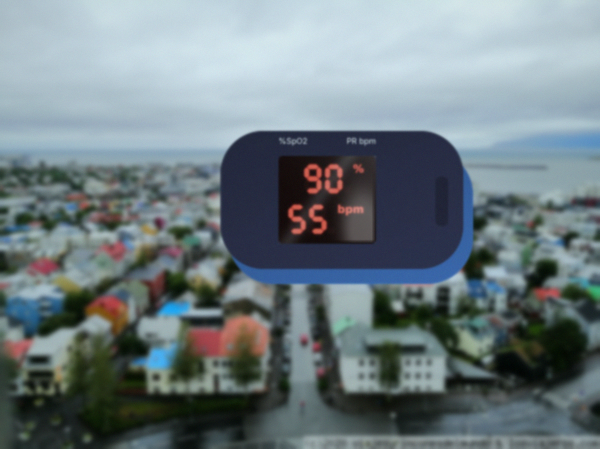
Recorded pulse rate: 55
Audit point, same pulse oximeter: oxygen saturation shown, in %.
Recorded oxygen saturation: 90
